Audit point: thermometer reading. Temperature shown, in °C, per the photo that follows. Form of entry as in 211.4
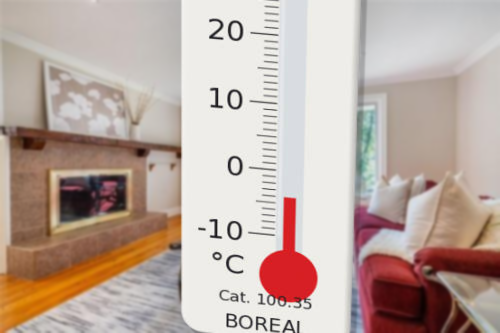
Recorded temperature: -4
